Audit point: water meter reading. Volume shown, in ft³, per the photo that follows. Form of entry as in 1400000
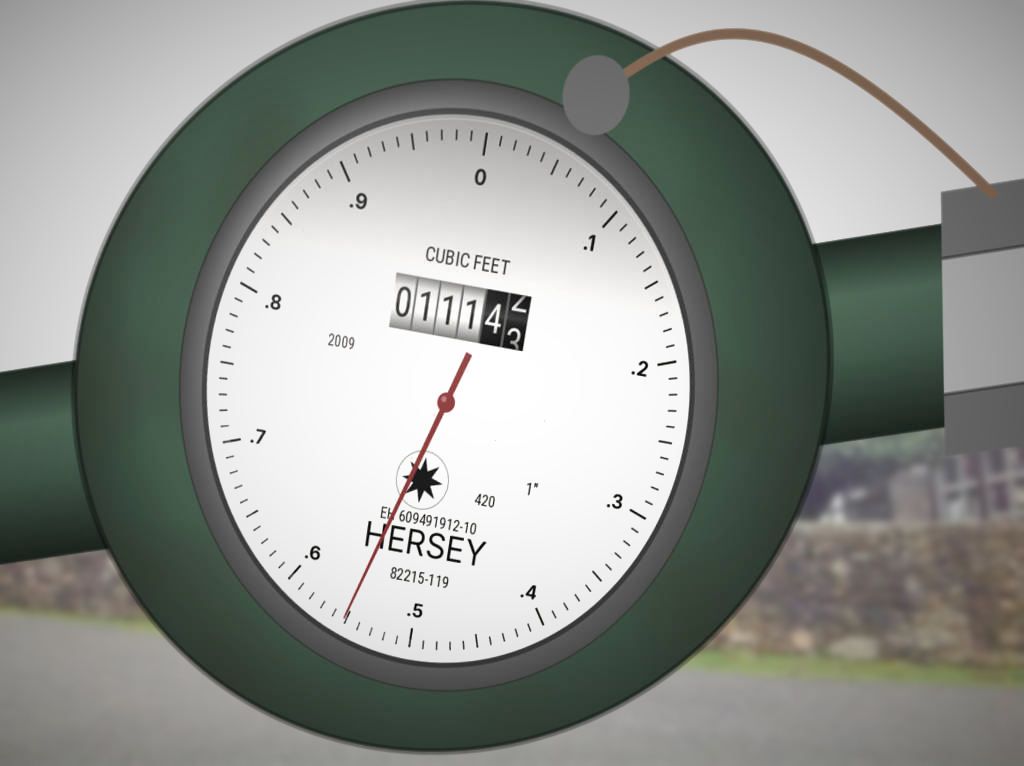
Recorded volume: 11142.55
